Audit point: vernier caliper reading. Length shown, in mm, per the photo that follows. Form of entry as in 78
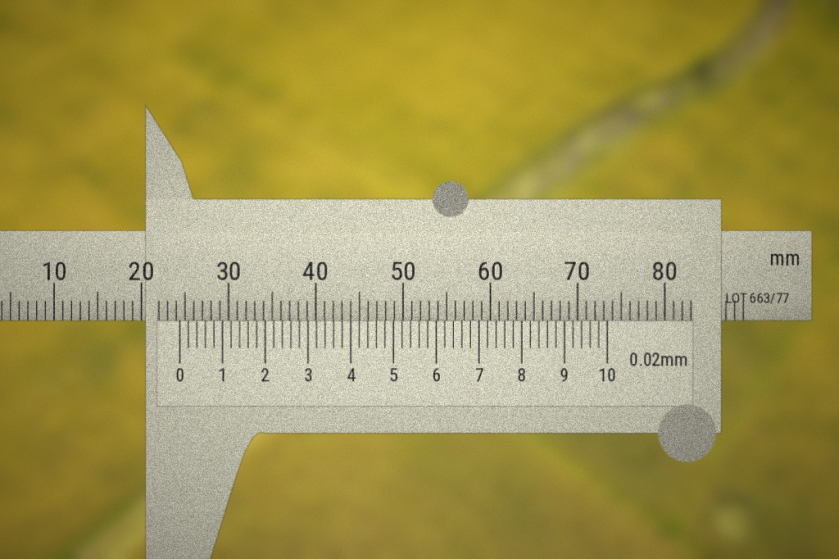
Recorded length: 24.4
